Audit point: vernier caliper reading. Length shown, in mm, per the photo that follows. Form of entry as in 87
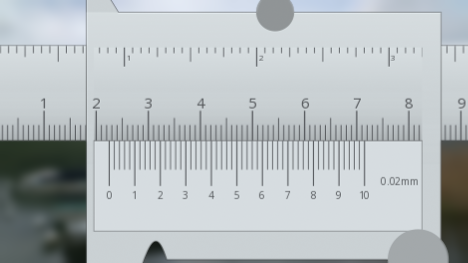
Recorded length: 22.5
